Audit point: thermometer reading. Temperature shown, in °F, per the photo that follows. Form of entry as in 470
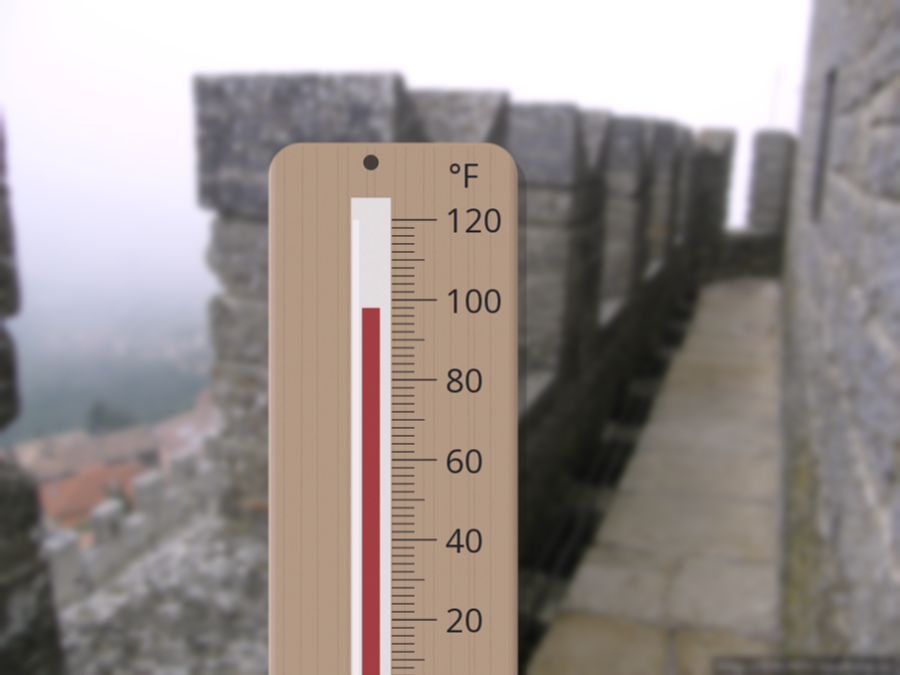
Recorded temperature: 98
